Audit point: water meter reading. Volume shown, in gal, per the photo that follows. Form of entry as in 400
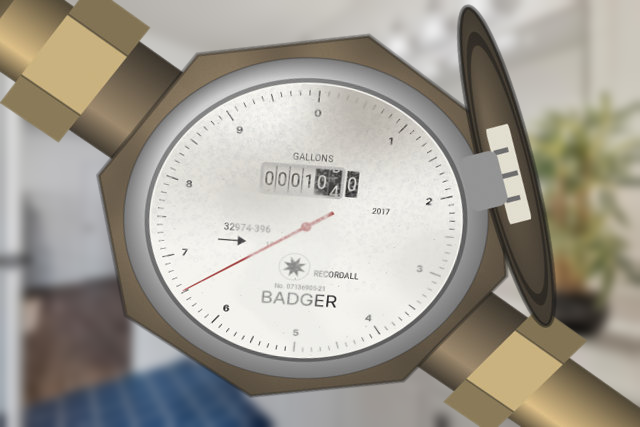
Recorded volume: 1036.5
